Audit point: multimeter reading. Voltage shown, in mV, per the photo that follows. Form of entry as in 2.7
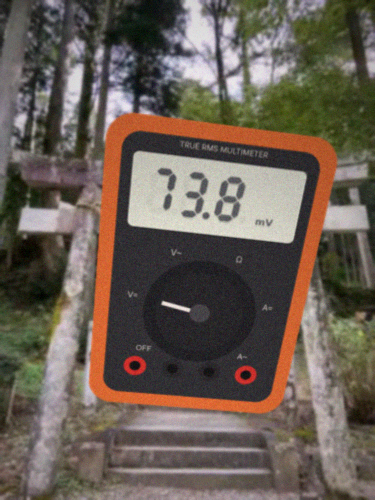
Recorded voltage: 73.8
